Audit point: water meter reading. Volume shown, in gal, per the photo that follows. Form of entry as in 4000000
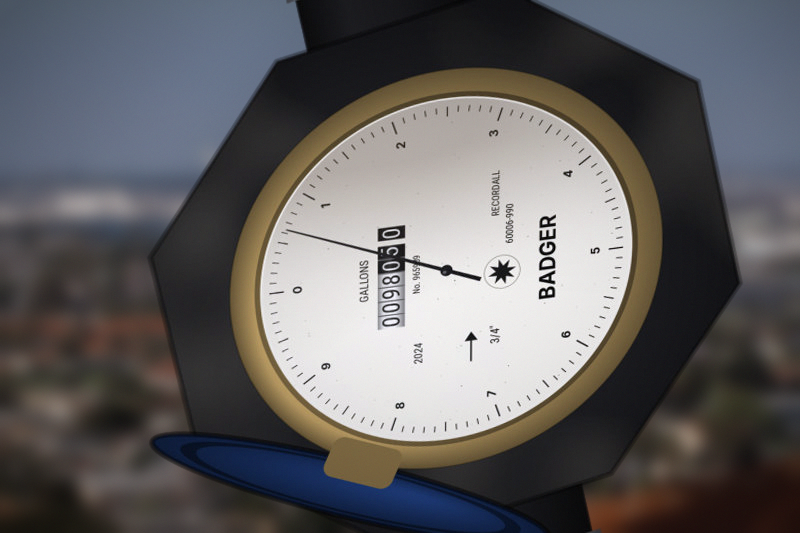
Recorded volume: 98050.6
